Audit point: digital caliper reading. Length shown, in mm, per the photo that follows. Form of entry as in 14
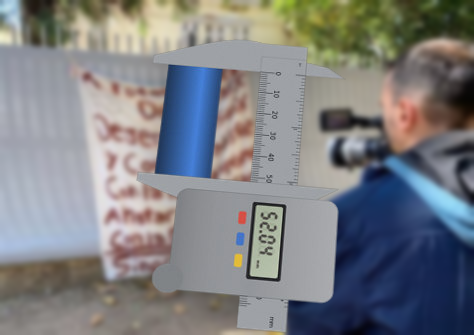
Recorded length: 52.04
